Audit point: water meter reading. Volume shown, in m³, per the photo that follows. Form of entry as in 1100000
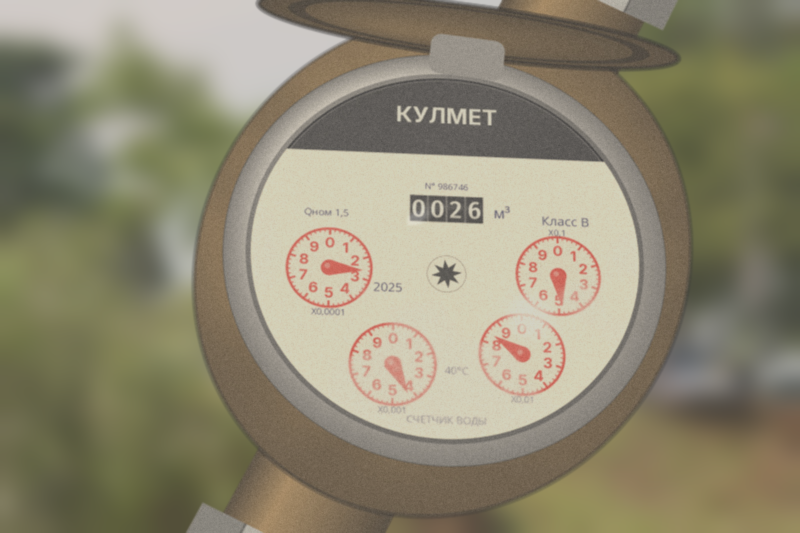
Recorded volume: 26.4842
